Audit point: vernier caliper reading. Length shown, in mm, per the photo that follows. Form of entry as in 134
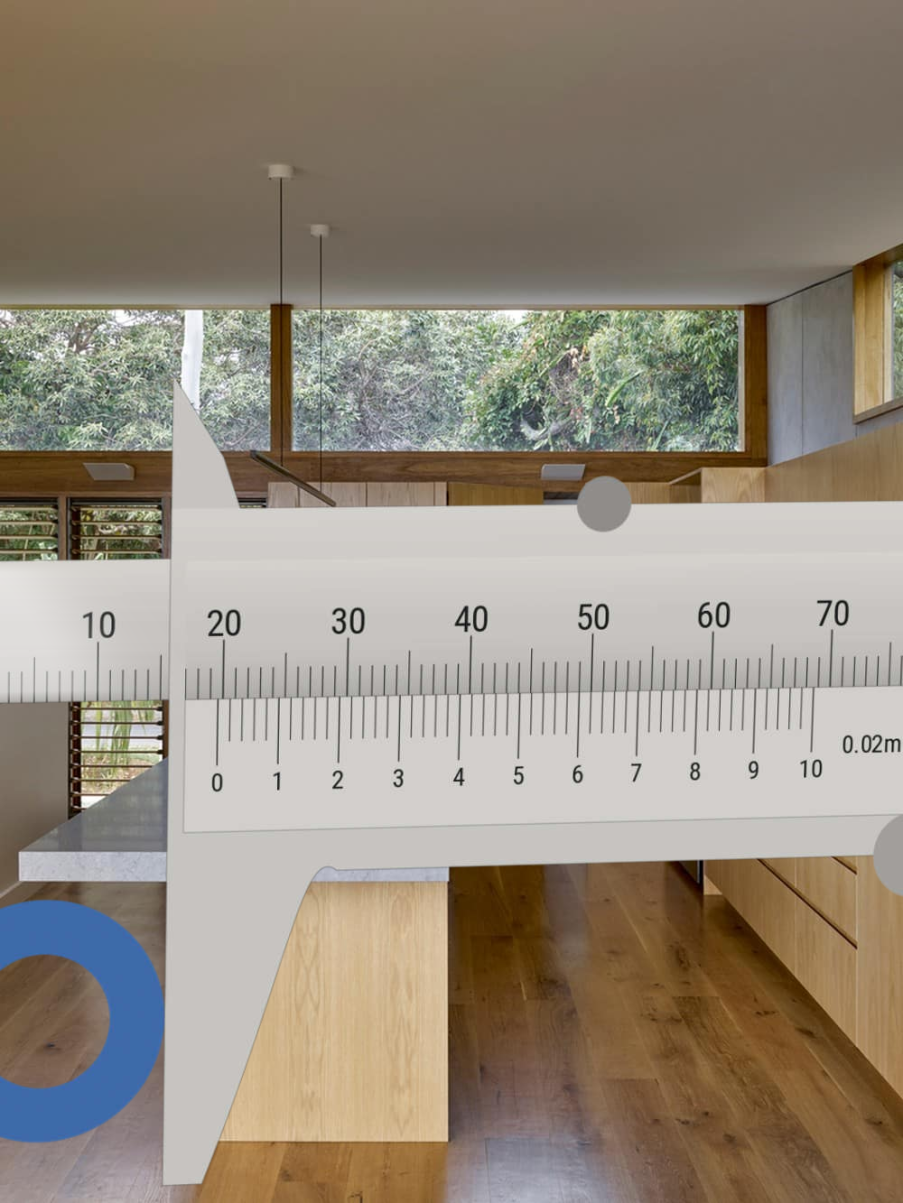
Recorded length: 19.6
